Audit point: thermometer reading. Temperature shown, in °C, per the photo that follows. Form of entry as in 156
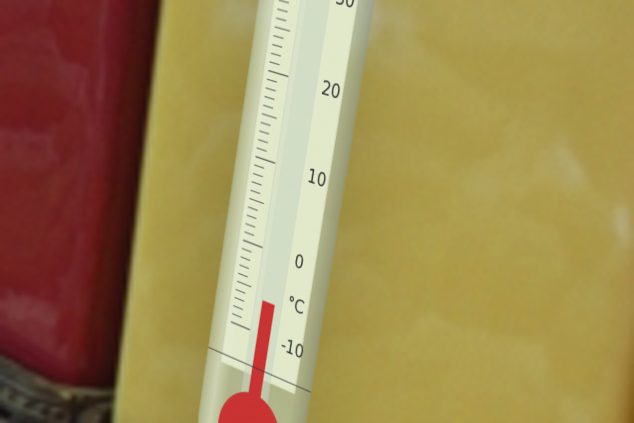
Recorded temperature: -6
